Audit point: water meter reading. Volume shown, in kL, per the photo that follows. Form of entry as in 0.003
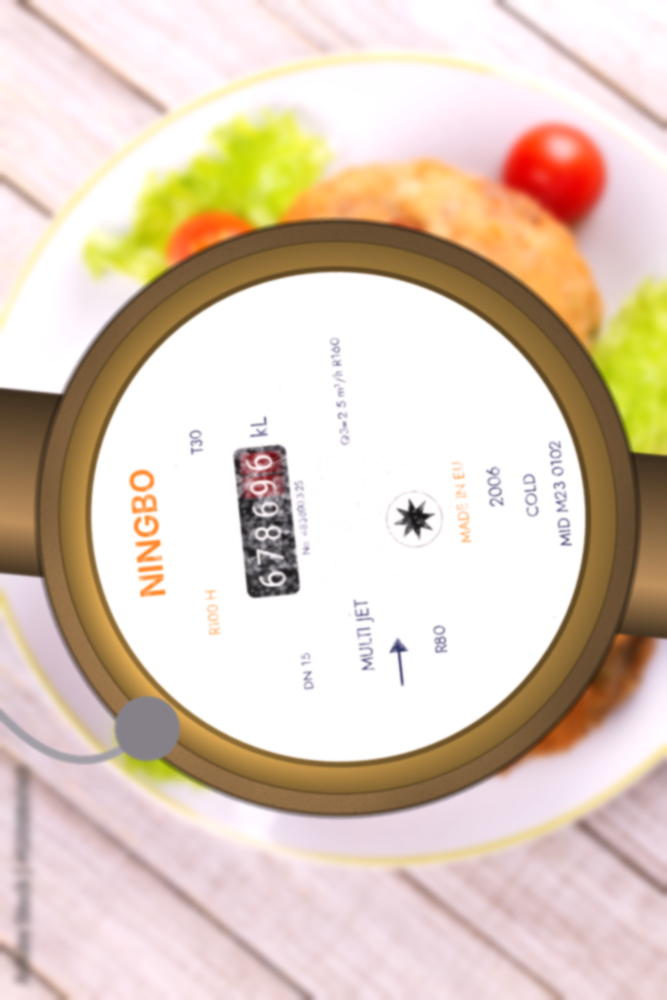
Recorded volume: 6786.96
